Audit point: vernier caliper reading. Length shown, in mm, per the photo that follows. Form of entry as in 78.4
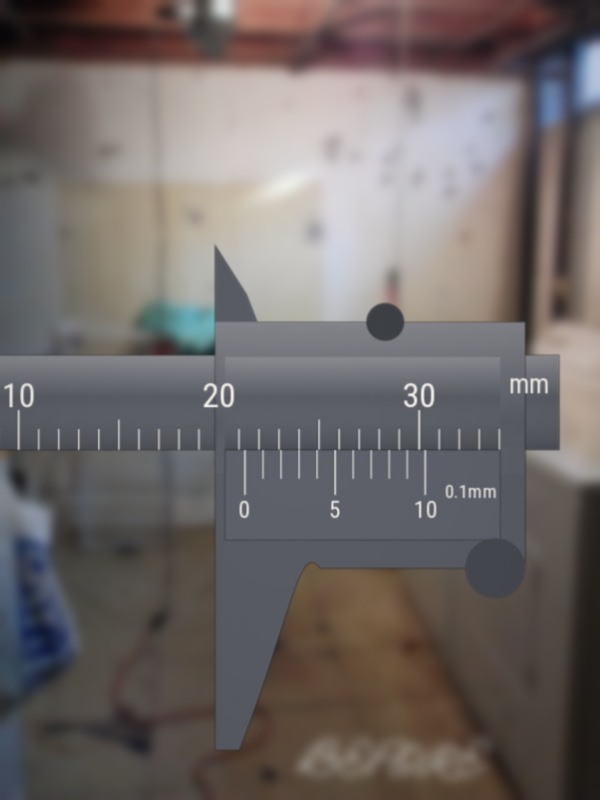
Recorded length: 21.3
